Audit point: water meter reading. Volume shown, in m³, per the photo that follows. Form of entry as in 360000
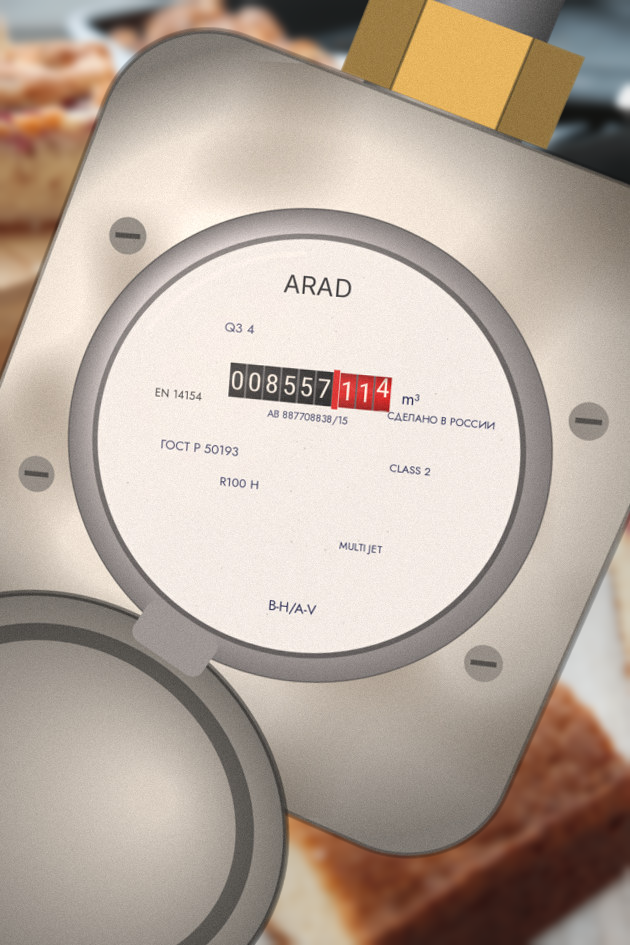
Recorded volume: 8557.114
